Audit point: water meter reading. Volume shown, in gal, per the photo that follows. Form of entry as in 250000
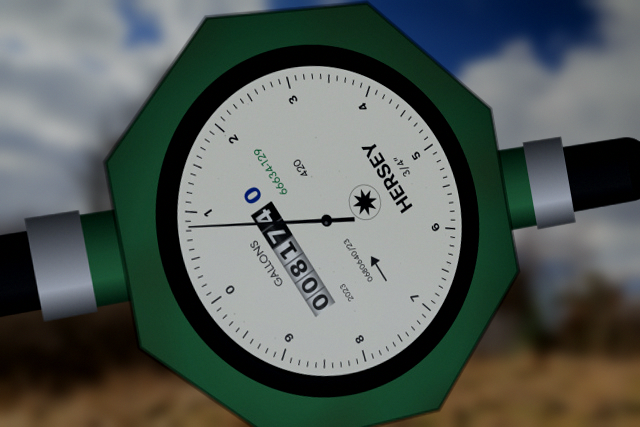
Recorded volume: 81740.8
